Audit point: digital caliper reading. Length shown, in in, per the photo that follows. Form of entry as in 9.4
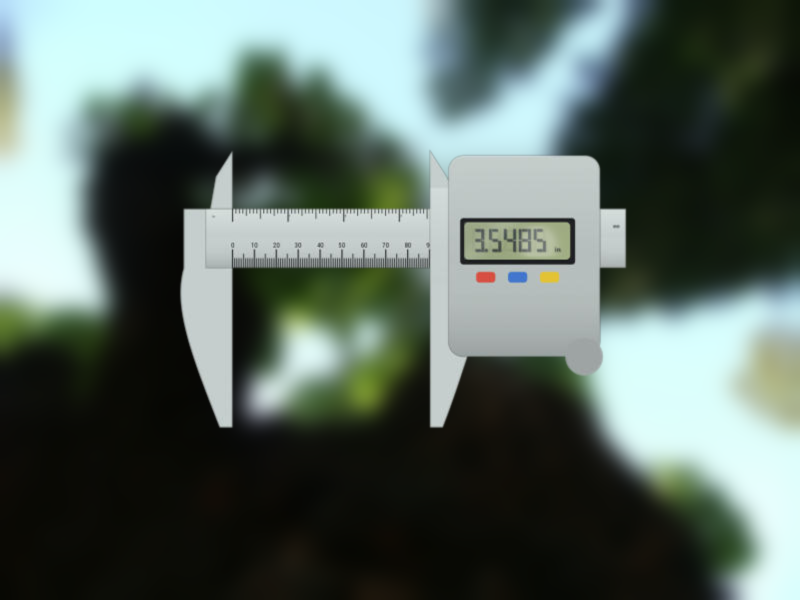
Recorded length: 3.5485
